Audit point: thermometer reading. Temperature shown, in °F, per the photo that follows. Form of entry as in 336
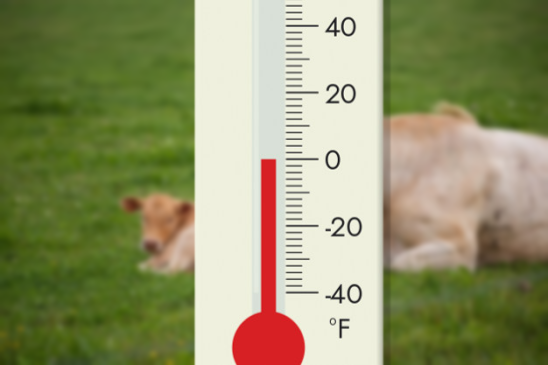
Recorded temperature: 0
